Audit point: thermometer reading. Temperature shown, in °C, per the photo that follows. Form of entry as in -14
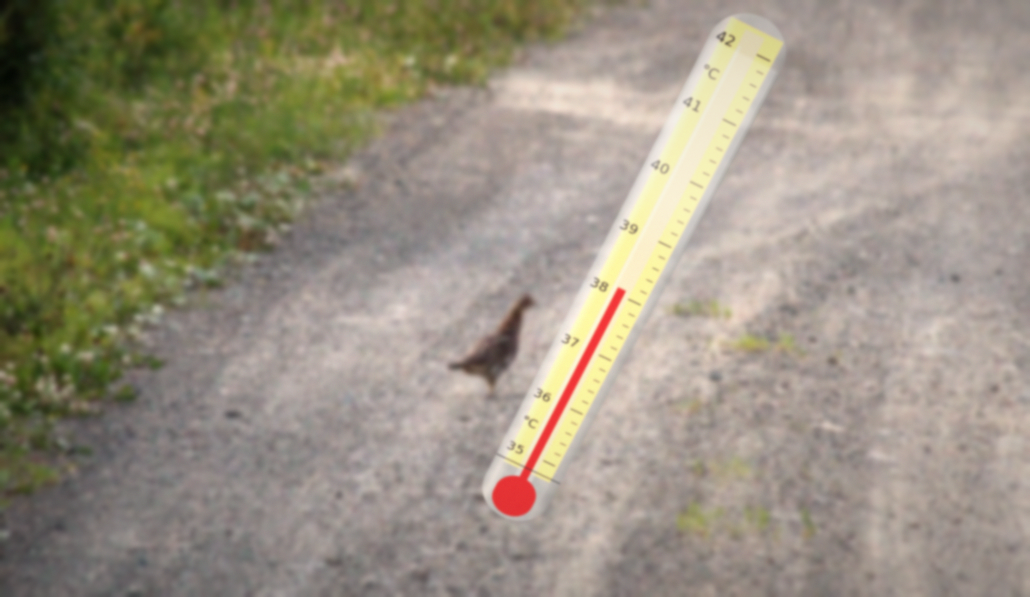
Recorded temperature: 38.1
